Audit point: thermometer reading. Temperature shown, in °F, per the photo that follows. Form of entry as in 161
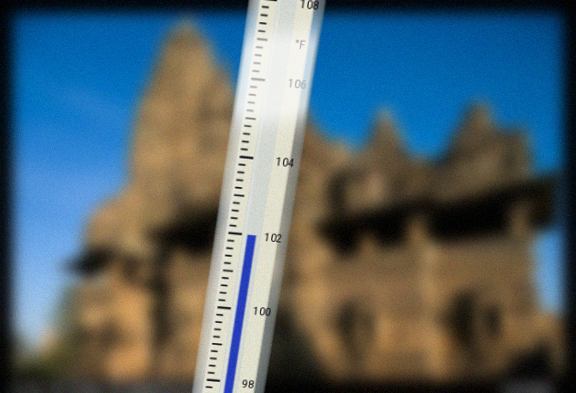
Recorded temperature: 102
